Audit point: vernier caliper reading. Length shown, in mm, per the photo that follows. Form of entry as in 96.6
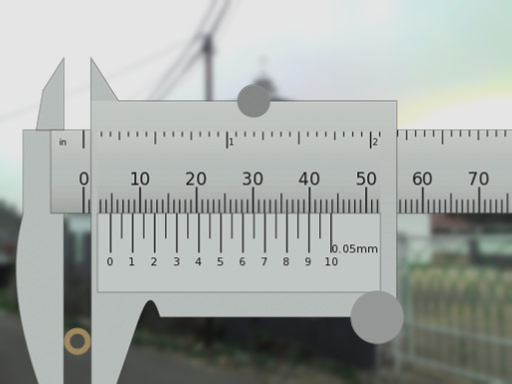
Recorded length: 4.8
